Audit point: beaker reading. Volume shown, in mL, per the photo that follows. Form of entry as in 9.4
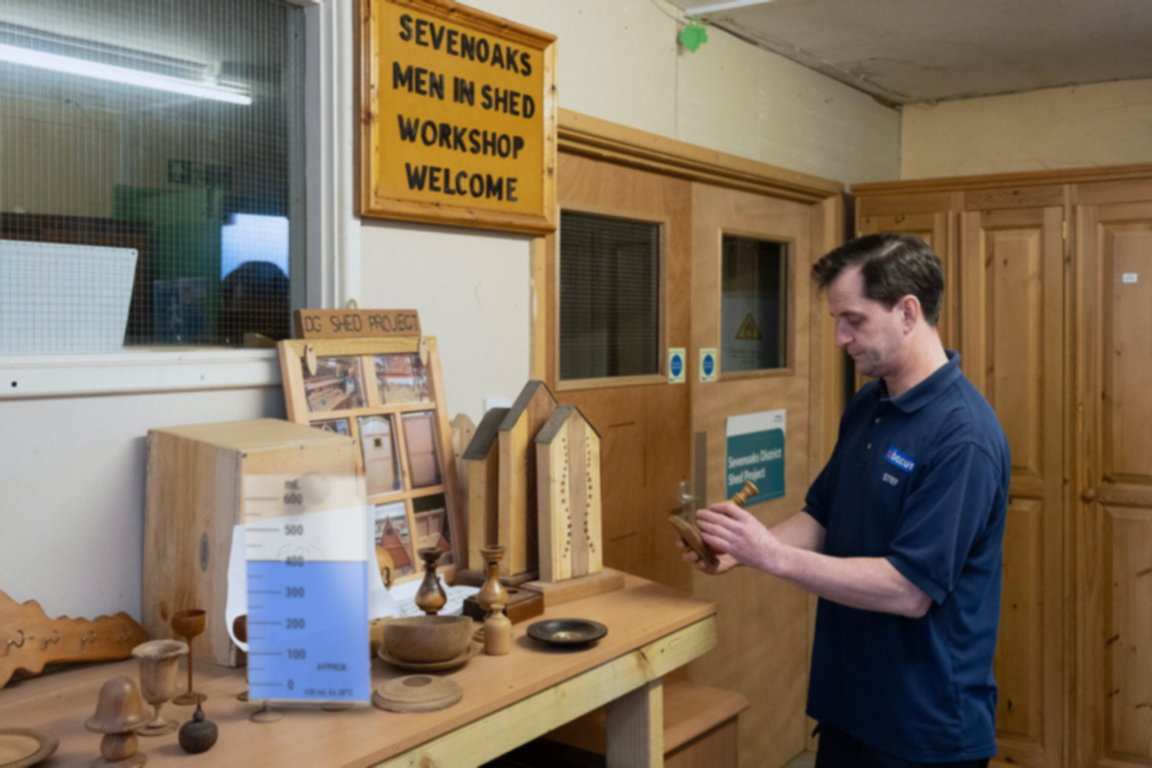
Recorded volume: 400
